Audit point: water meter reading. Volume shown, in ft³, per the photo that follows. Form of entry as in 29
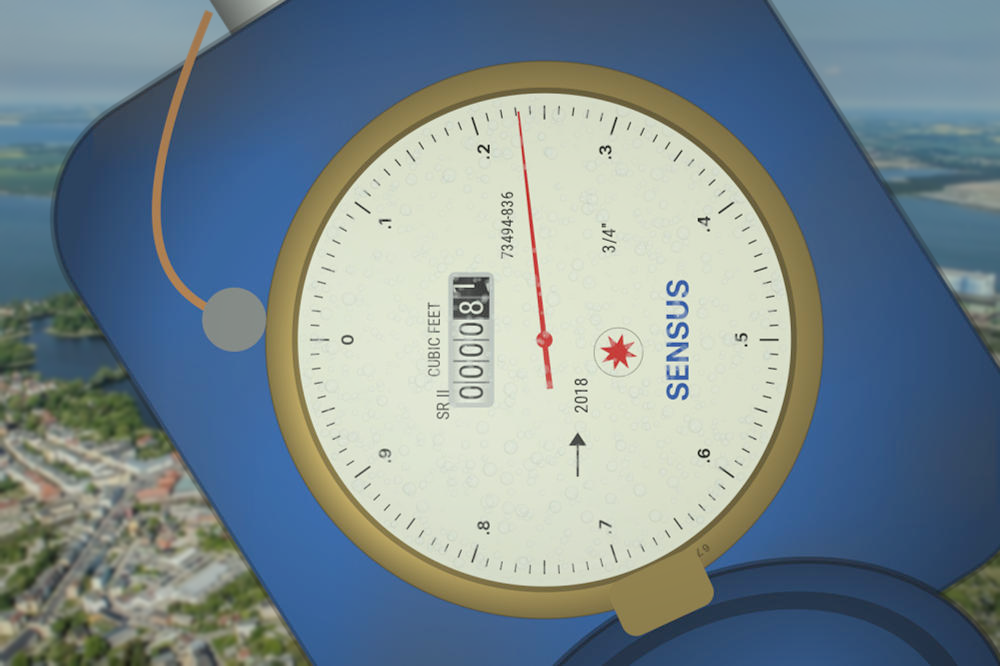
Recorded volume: 81.23
